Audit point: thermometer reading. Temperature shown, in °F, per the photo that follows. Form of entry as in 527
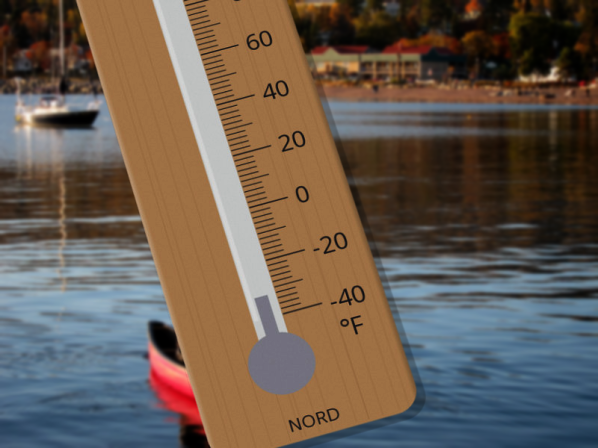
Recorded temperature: -32
